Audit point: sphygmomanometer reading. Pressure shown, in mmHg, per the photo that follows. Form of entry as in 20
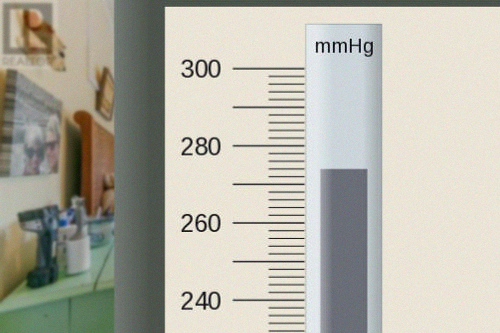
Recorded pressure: 274
